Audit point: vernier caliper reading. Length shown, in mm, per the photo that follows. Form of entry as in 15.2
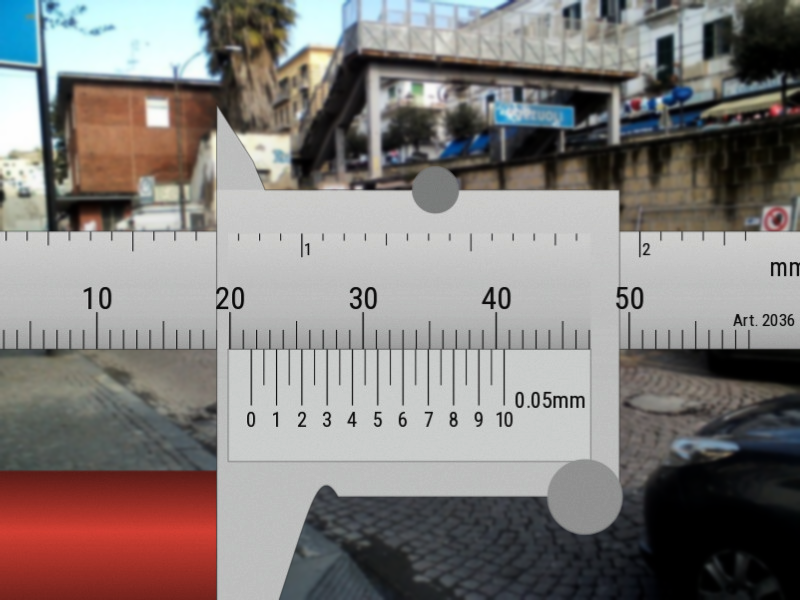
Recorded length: 21.6
